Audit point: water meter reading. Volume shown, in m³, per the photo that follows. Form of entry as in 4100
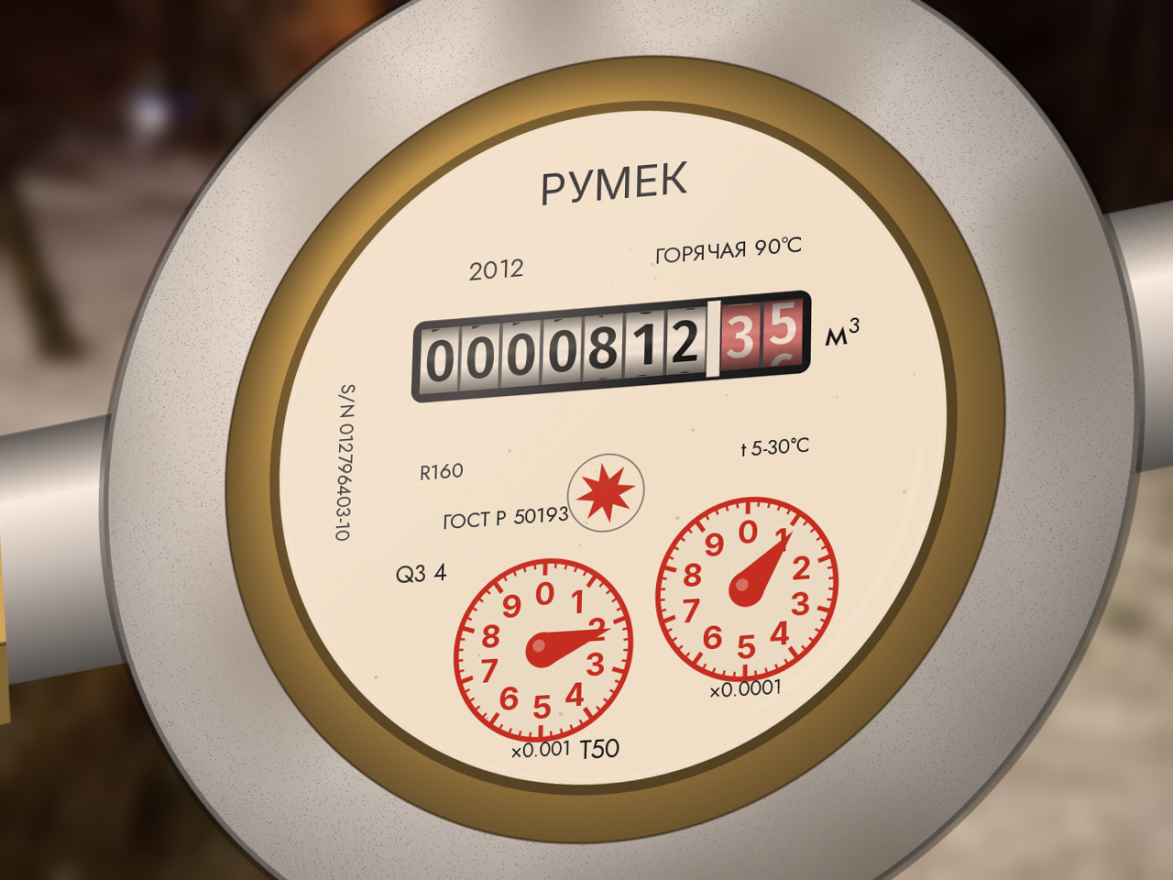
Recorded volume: 812.3521
